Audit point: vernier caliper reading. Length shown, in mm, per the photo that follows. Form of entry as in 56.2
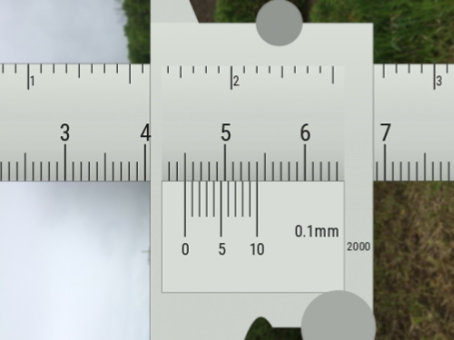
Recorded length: 45.0
